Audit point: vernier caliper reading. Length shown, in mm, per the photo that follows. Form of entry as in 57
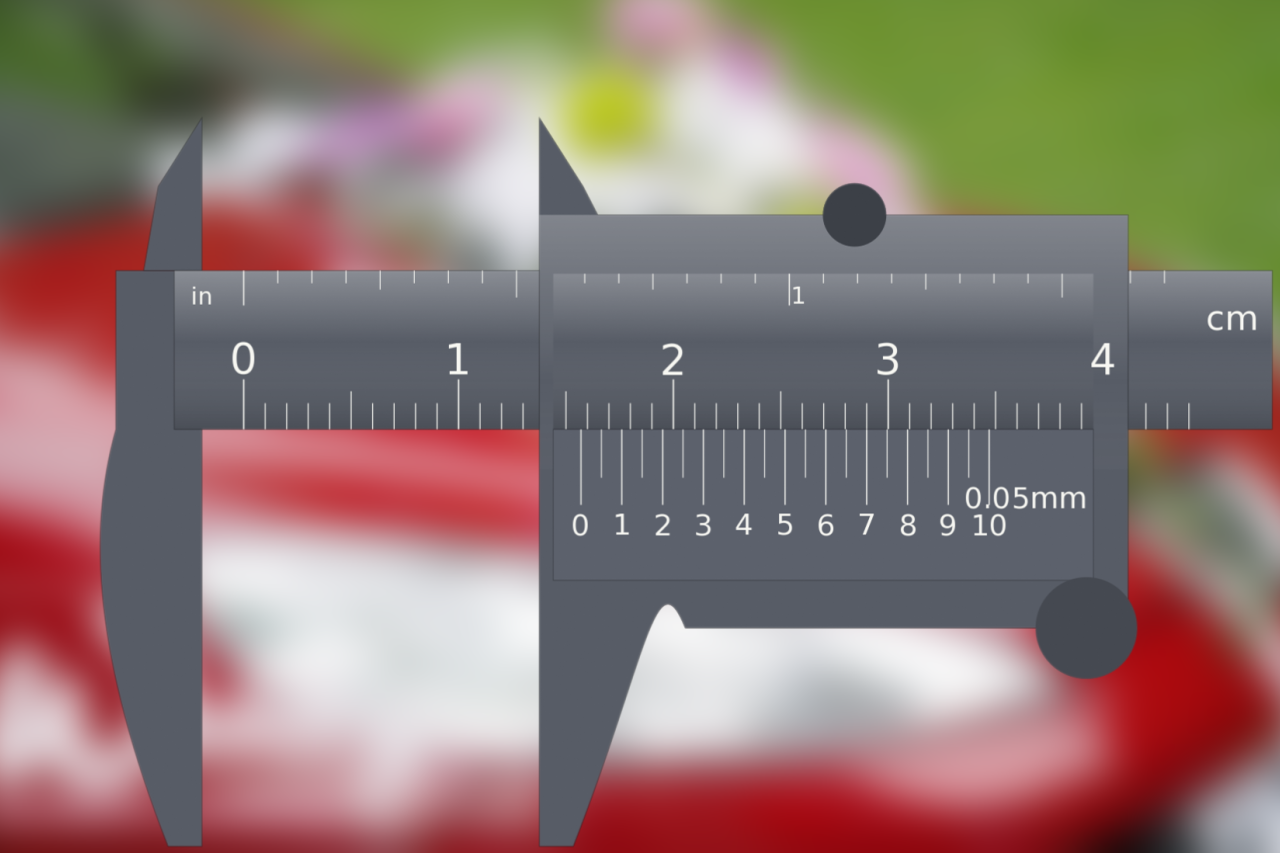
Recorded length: 15.7
